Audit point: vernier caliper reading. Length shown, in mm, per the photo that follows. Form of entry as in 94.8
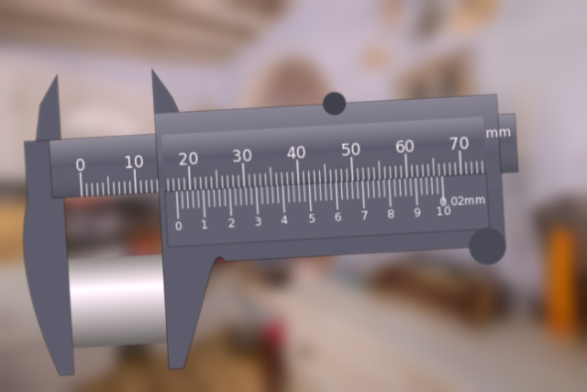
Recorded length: 17.5
